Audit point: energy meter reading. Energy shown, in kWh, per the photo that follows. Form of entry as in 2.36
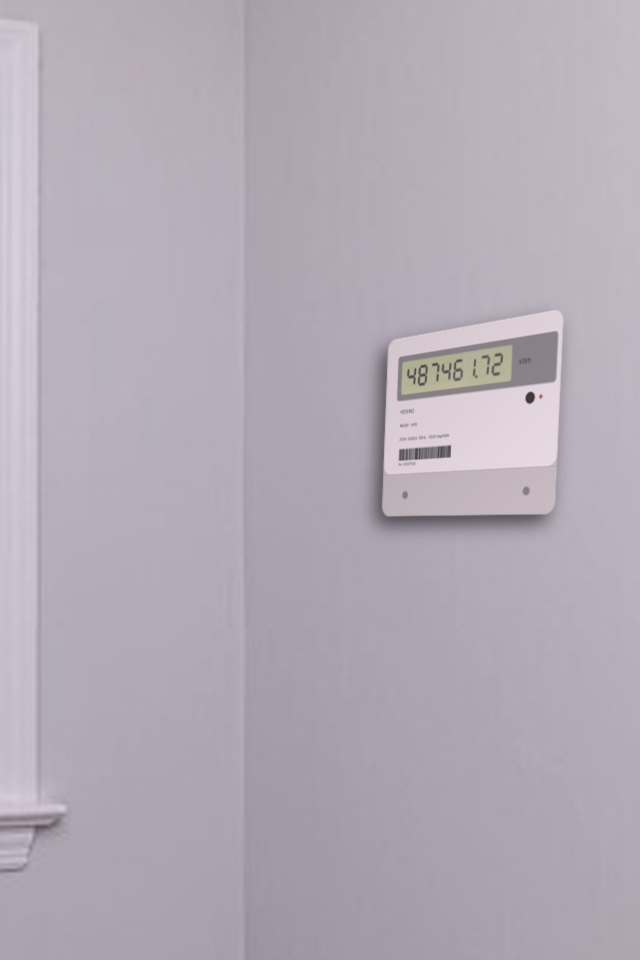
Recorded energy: 487461.72
